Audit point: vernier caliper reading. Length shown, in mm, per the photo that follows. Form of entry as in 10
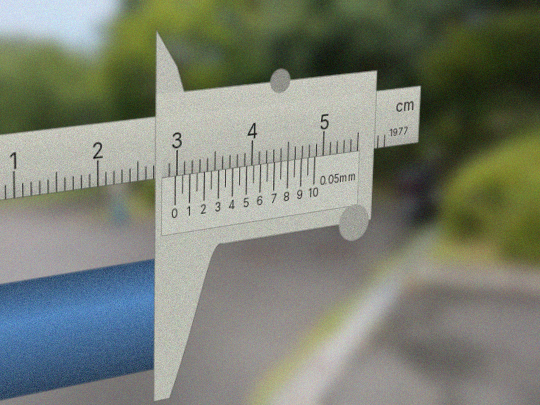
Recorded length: 29.8
